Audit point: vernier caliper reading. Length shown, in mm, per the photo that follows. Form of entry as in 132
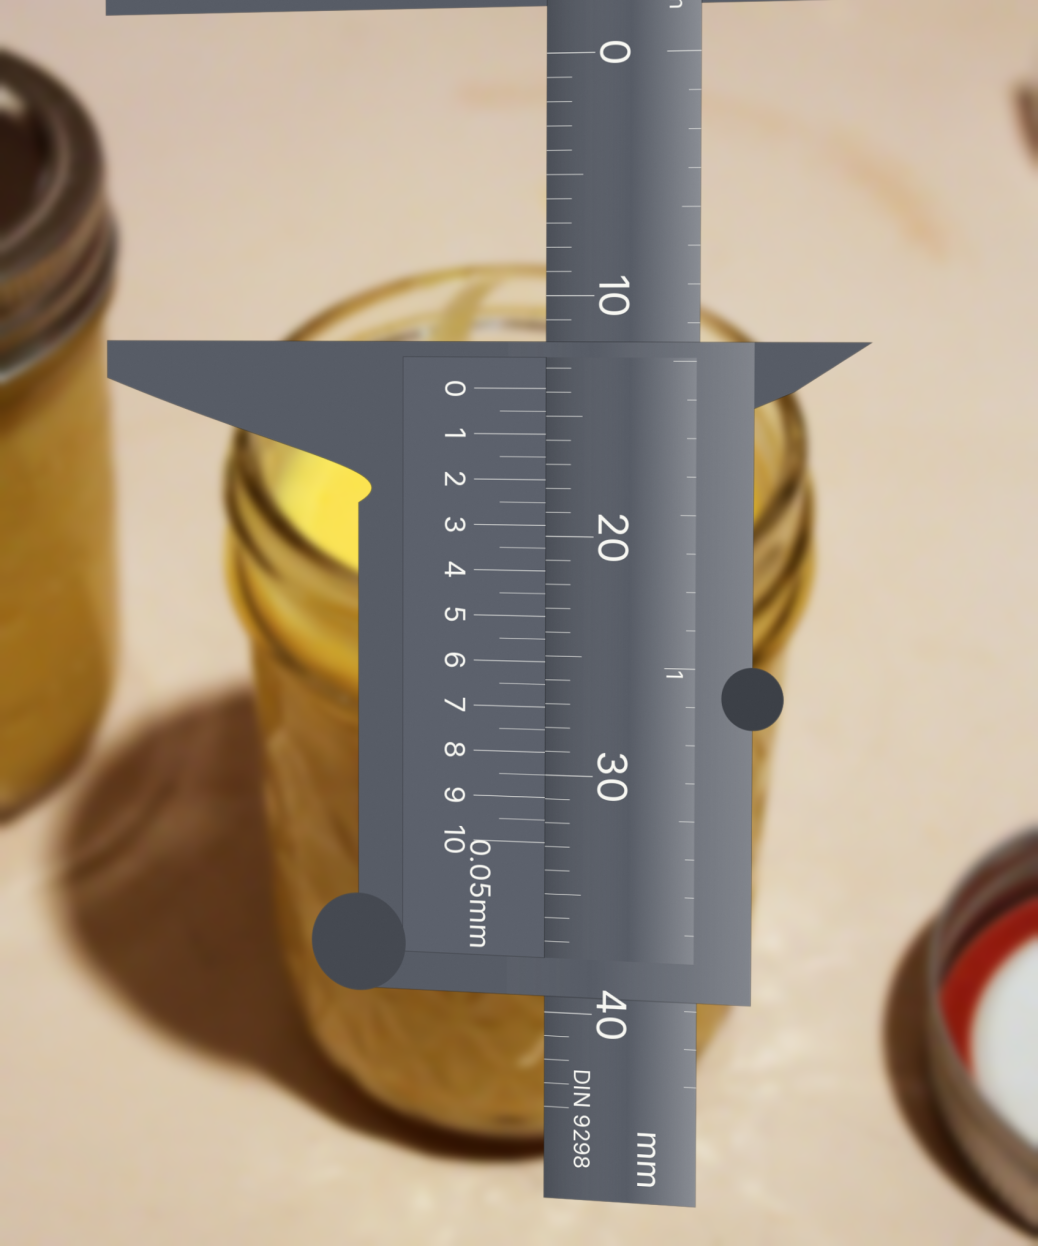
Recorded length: 13.85
